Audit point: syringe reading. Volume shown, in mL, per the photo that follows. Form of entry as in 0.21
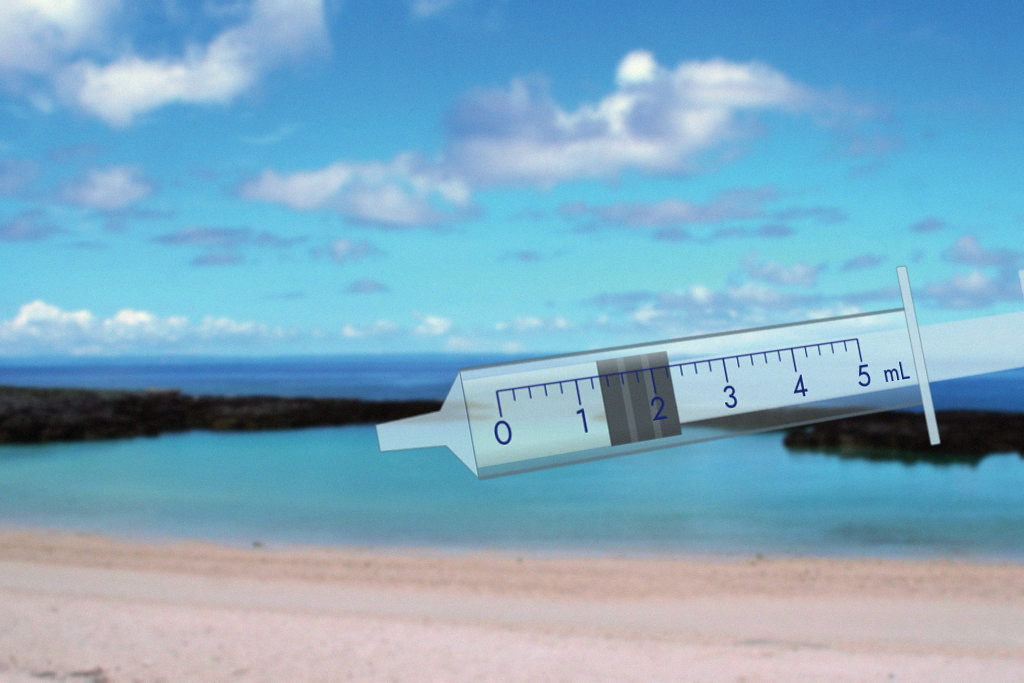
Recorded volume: 1.3
